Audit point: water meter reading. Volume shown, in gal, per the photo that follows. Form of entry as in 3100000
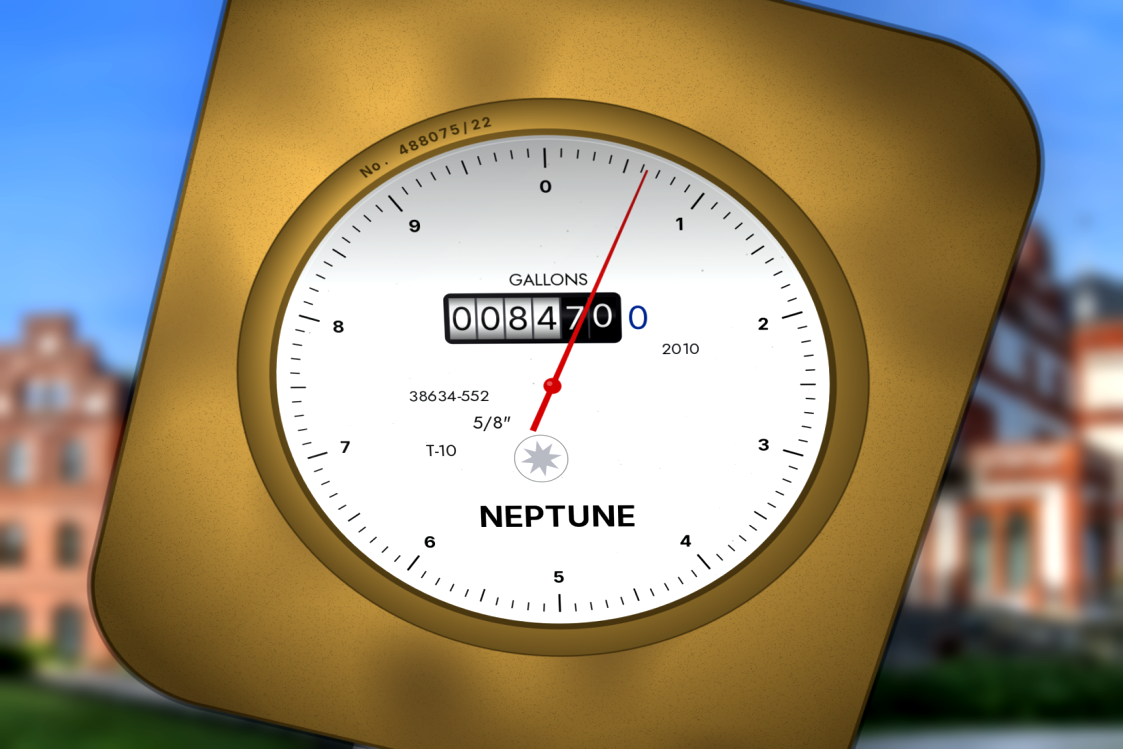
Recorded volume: 84700.6
